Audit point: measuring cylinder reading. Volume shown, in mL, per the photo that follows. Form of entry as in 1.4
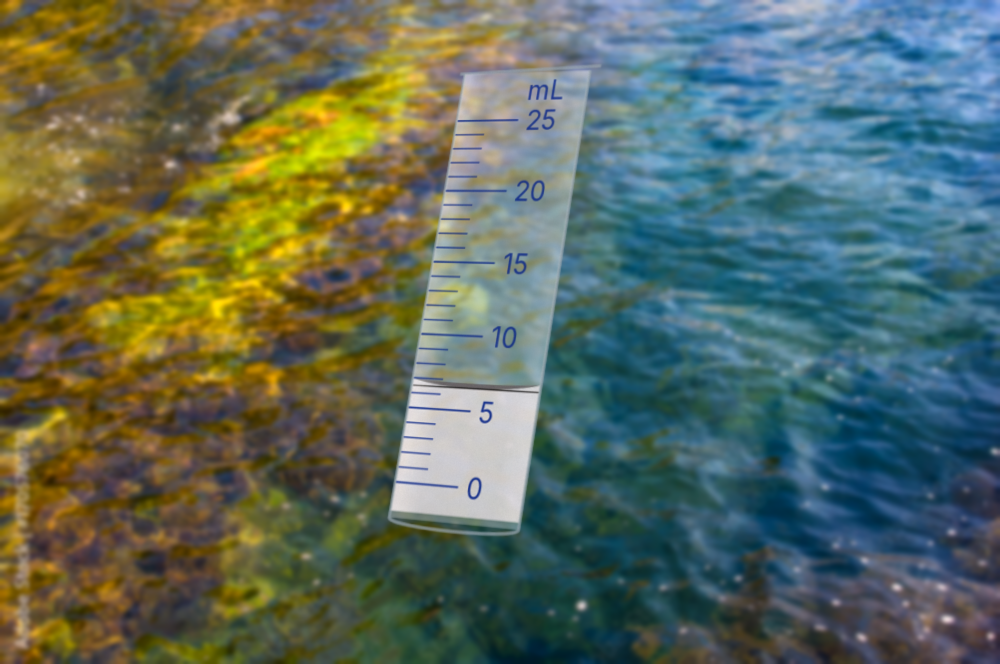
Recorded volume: 6.5
